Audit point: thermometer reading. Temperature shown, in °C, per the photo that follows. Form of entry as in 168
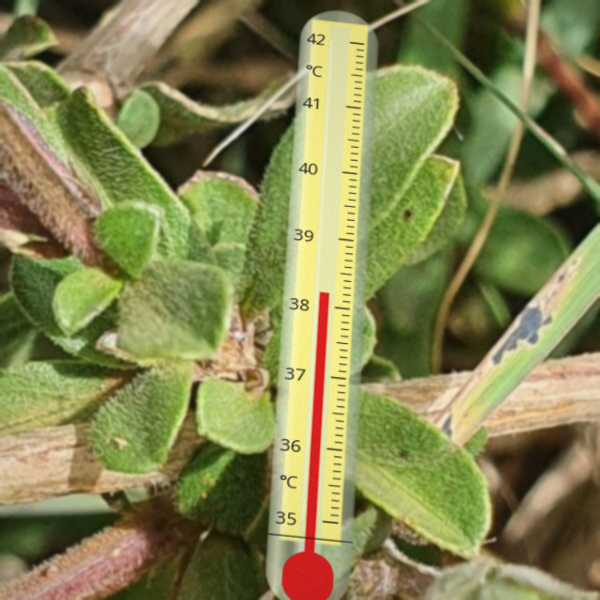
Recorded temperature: 38.2
